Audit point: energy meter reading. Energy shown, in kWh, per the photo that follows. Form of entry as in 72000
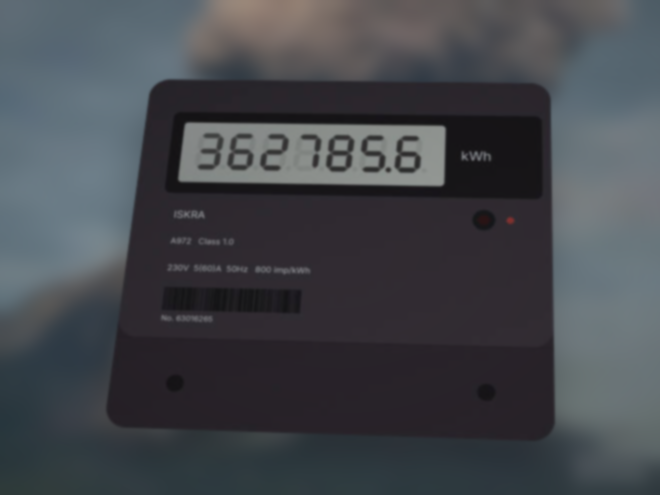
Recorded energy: 362785.6
